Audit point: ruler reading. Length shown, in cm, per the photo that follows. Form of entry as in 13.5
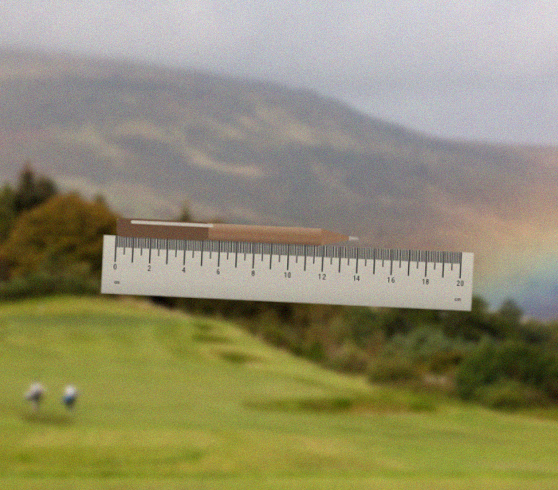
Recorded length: 14
